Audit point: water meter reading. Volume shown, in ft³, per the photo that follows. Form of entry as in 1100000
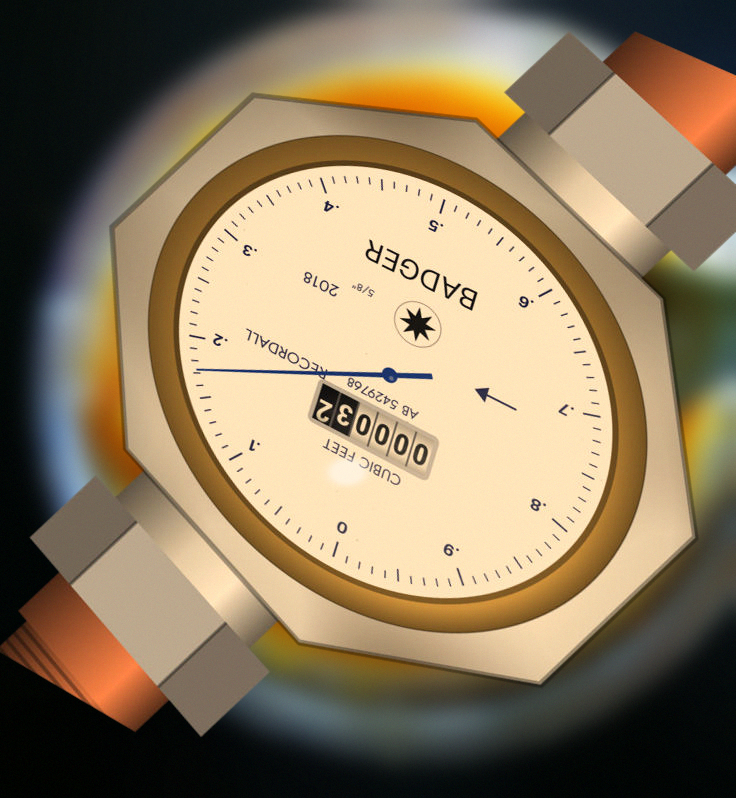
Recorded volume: 32.17
